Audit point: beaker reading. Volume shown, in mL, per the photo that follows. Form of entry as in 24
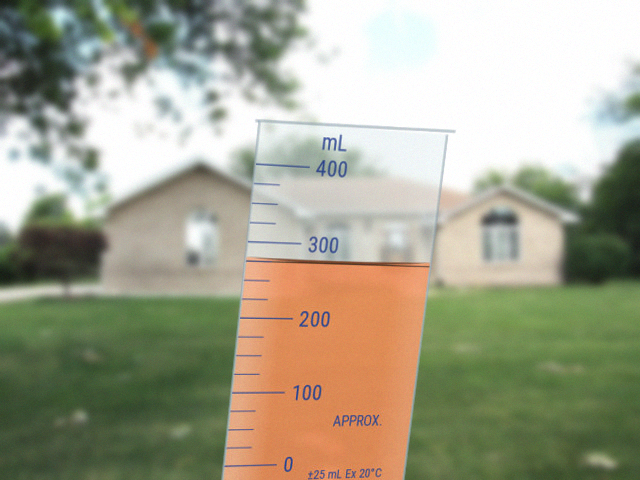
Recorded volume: 275
